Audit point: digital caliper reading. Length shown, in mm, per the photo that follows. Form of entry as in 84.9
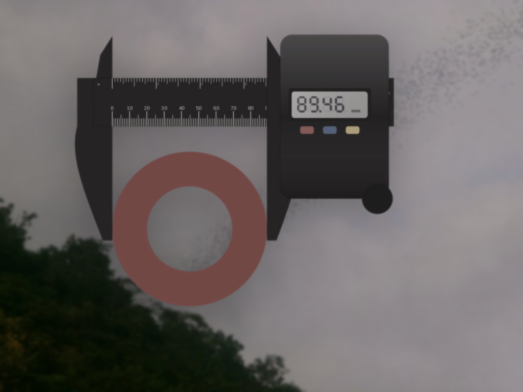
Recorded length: 89.46
